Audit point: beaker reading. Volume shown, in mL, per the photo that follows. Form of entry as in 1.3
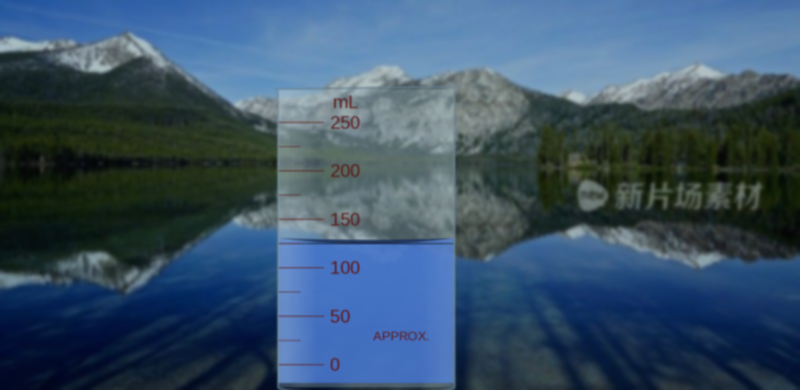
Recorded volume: 125
